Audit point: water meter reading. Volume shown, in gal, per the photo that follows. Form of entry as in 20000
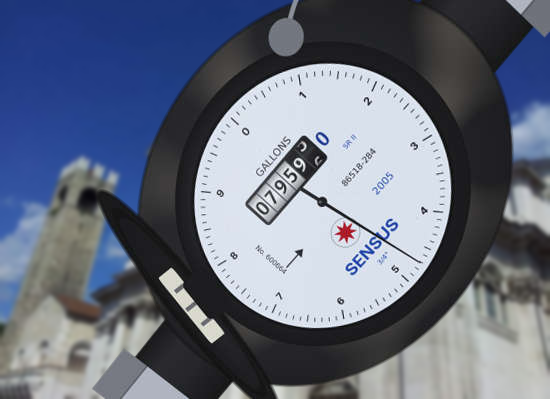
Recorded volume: 795954.7
